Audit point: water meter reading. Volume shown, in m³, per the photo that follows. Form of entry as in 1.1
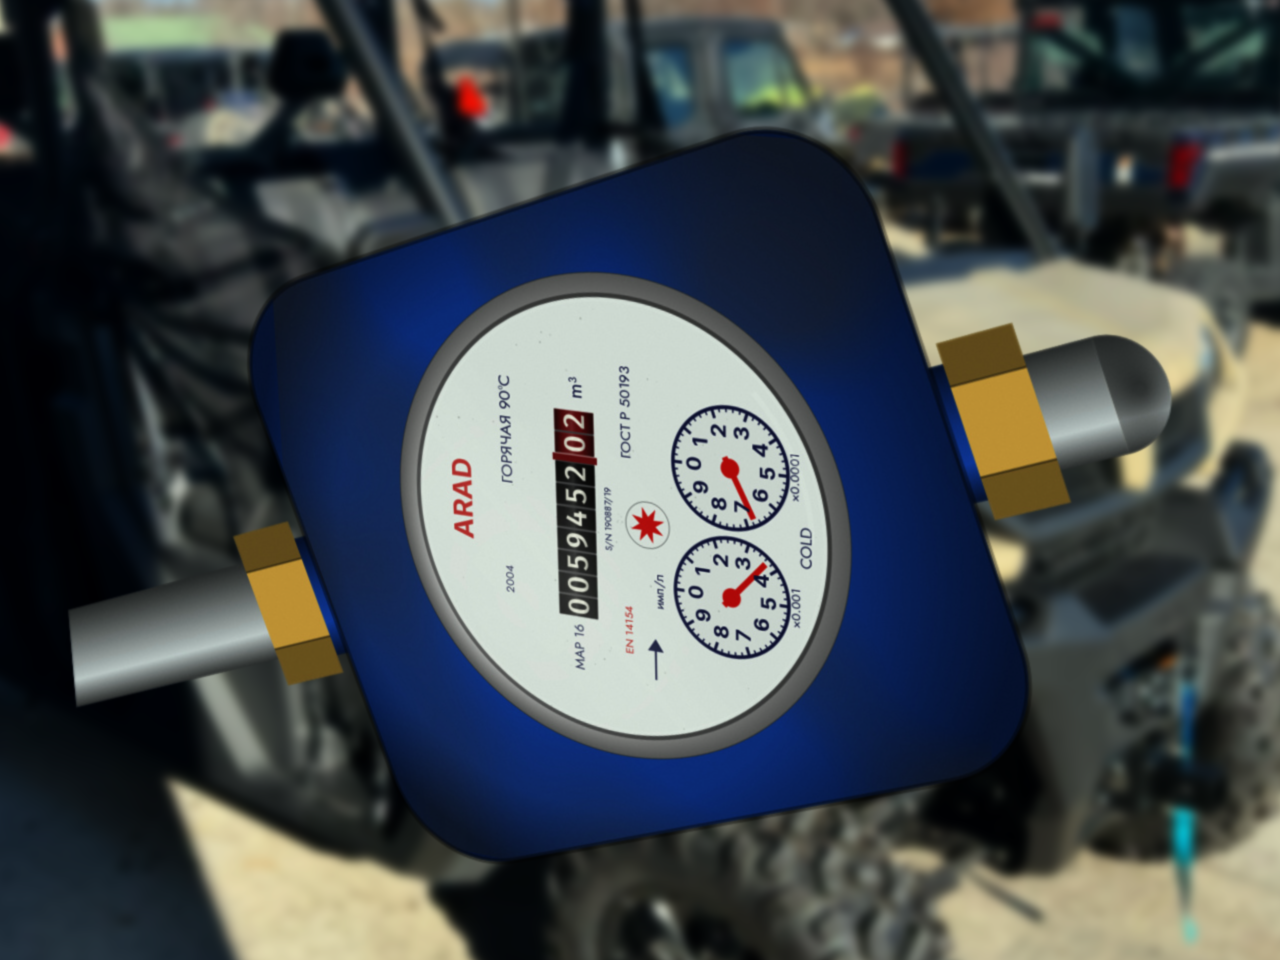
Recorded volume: 59452.0236
